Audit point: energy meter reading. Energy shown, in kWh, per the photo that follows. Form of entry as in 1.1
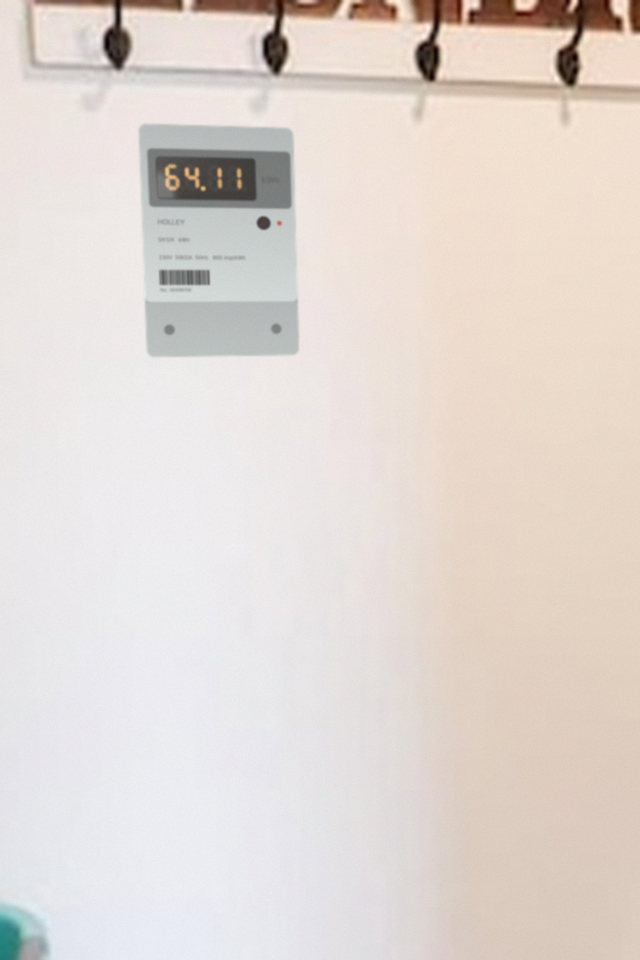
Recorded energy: 64.11
